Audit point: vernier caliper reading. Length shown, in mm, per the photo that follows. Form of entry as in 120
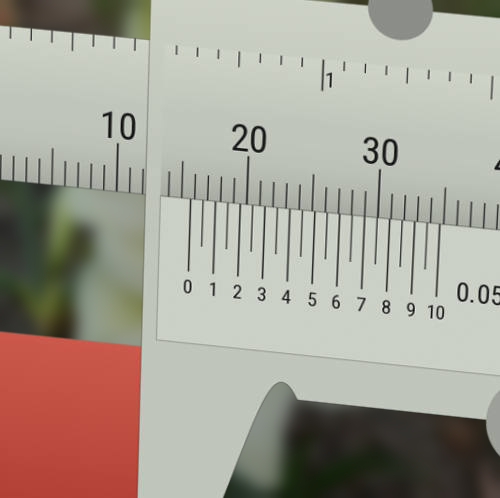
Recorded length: 15.7
